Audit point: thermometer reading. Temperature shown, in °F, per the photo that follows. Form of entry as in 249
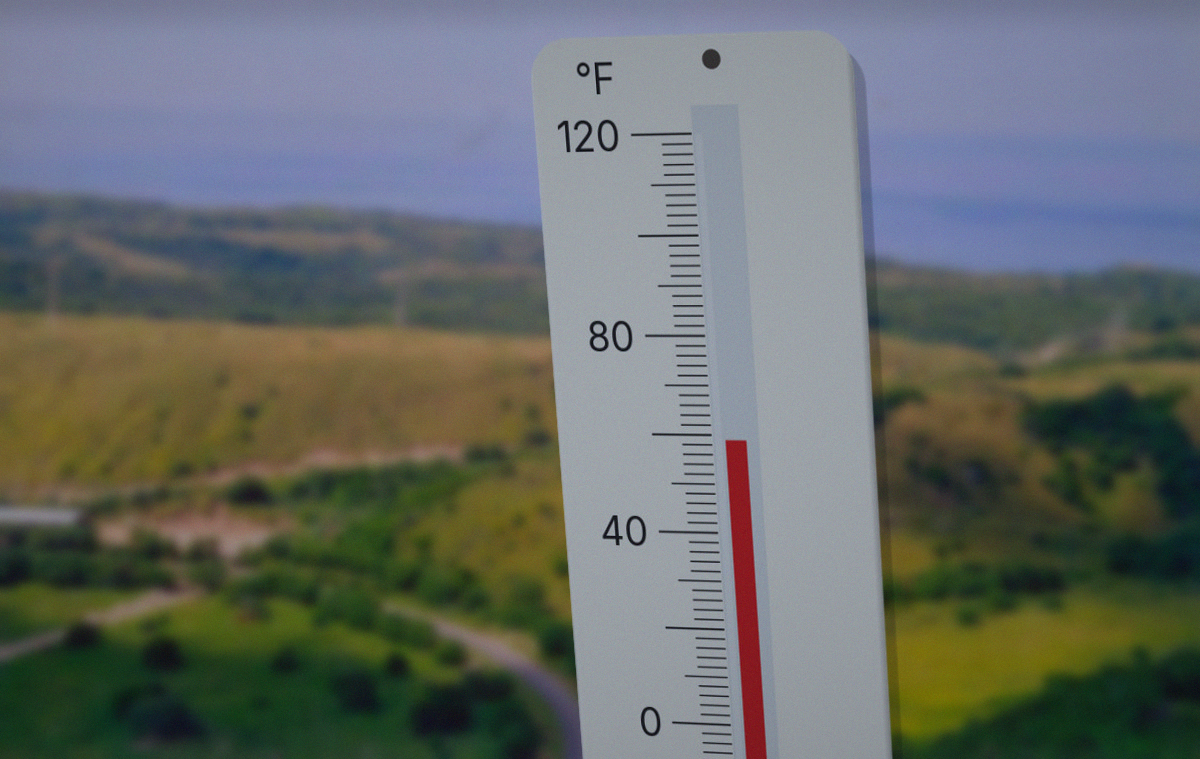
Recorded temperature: 59
